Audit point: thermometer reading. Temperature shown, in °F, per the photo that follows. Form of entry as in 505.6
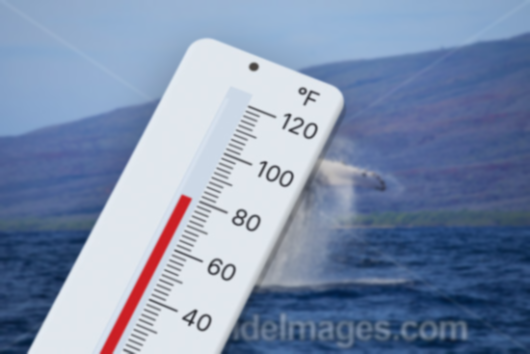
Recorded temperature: 80
